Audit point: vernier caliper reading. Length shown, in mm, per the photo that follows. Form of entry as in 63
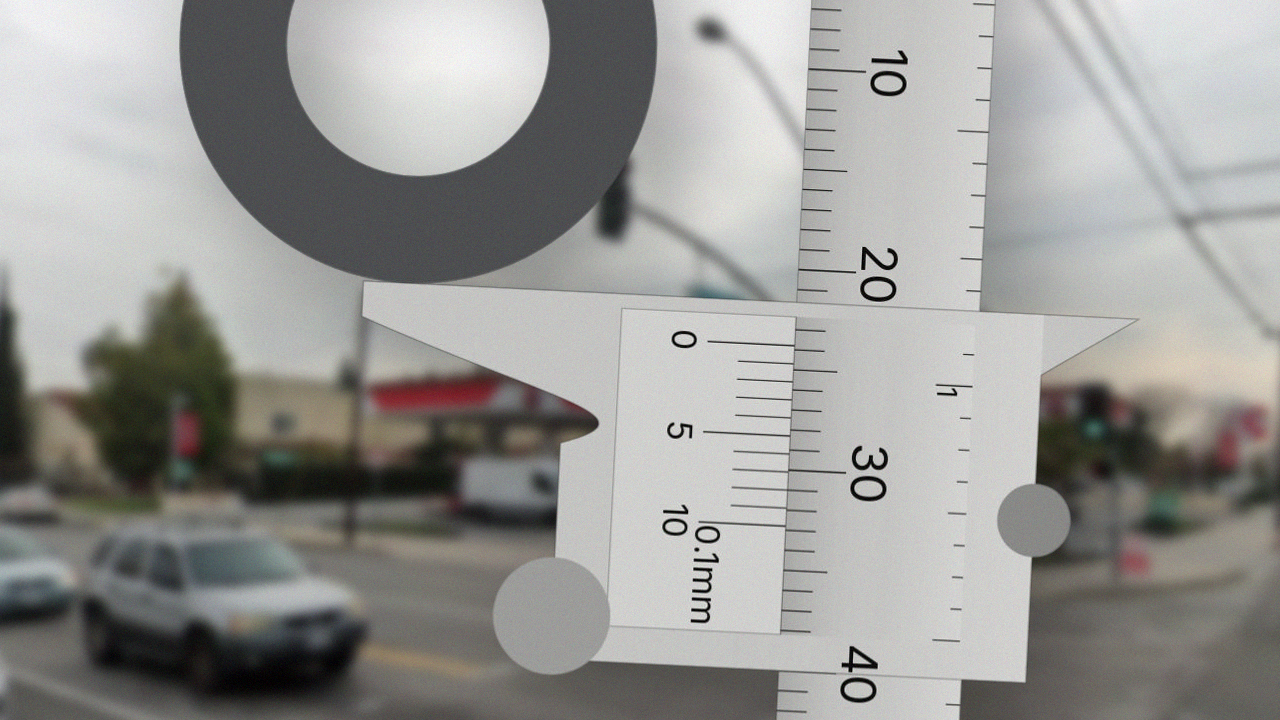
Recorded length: 23.8
